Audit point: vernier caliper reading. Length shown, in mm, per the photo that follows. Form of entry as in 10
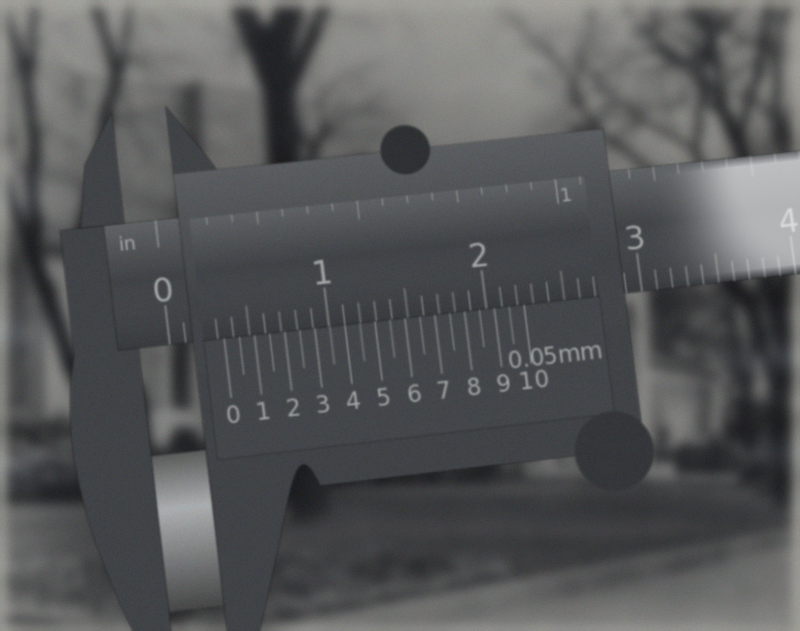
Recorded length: 3.4
